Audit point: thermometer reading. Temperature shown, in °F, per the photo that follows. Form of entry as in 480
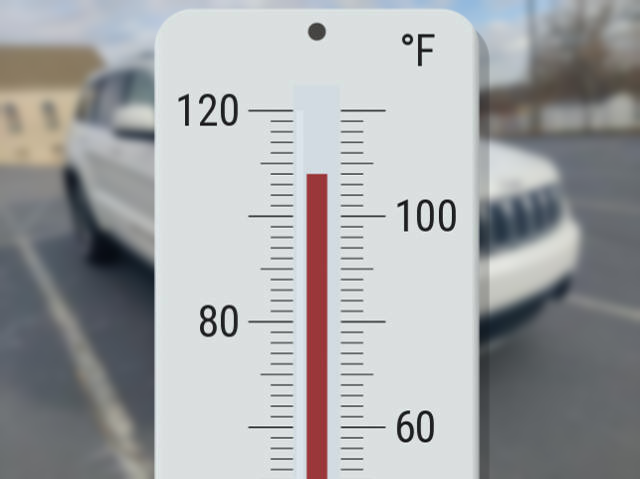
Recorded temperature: 108
